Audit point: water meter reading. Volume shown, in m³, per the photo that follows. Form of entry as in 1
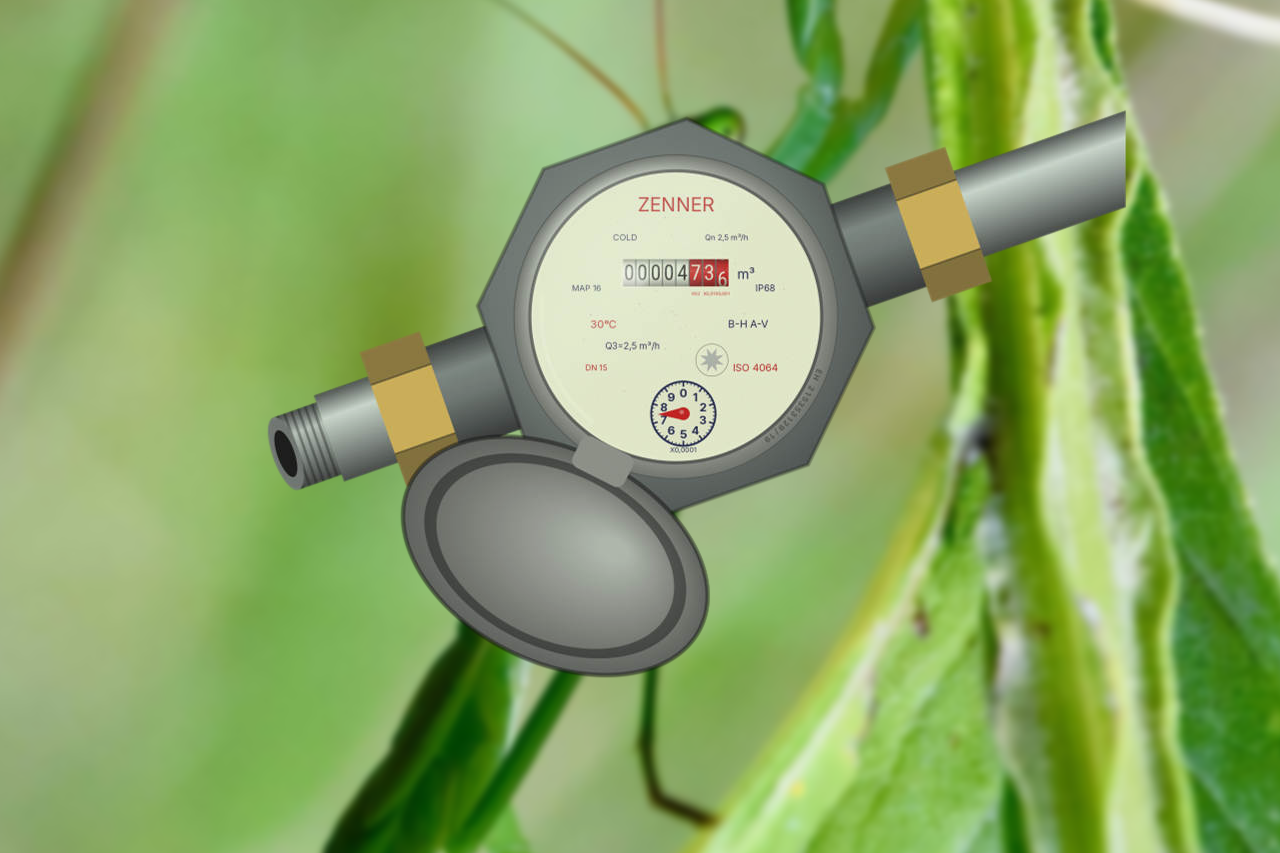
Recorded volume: 4.7357
